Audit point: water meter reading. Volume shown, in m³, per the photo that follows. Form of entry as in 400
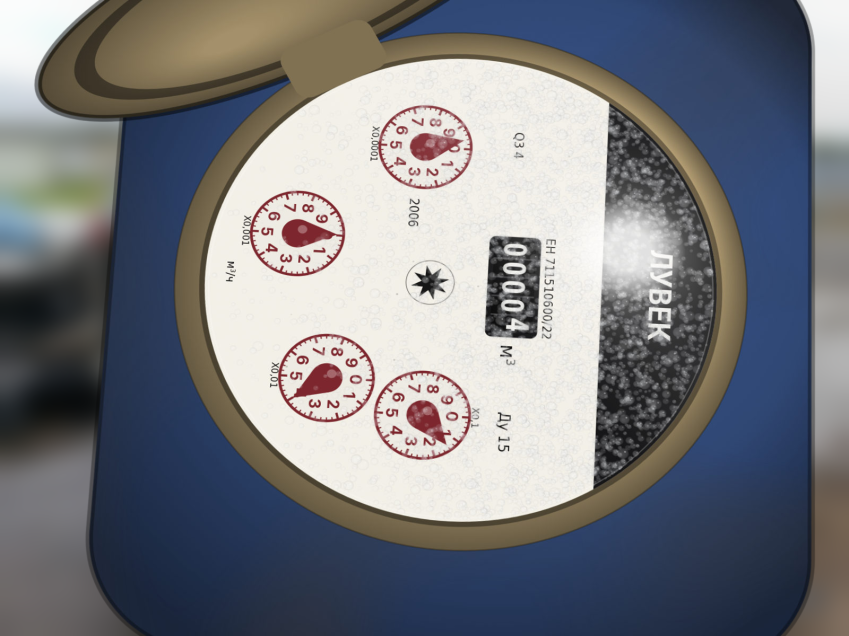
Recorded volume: 4.1399
